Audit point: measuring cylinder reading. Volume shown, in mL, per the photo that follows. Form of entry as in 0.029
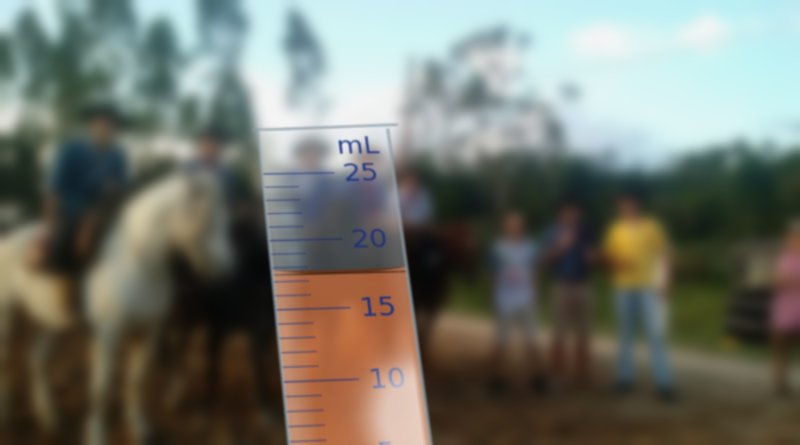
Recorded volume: 17.5
